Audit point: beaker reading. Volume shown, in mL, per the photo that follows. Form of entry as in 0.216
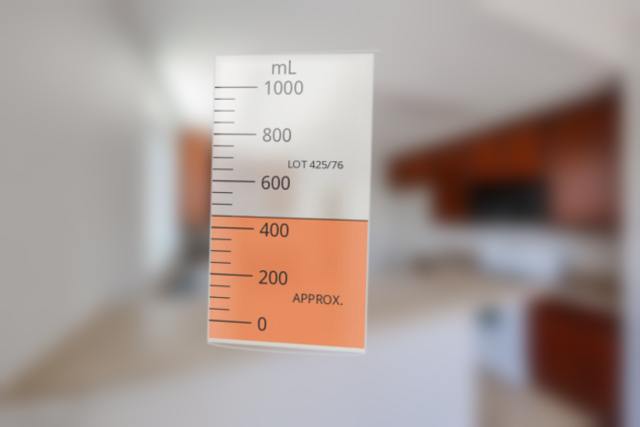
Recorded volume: 450
